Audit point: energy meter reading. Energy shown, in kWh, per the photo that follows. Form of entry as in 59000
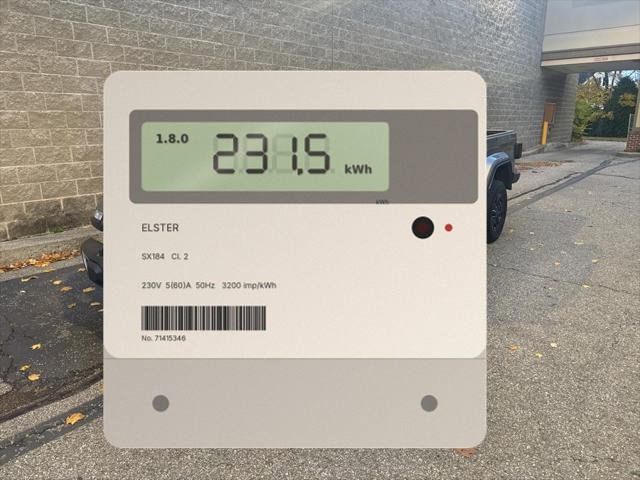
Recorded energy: 231.5
